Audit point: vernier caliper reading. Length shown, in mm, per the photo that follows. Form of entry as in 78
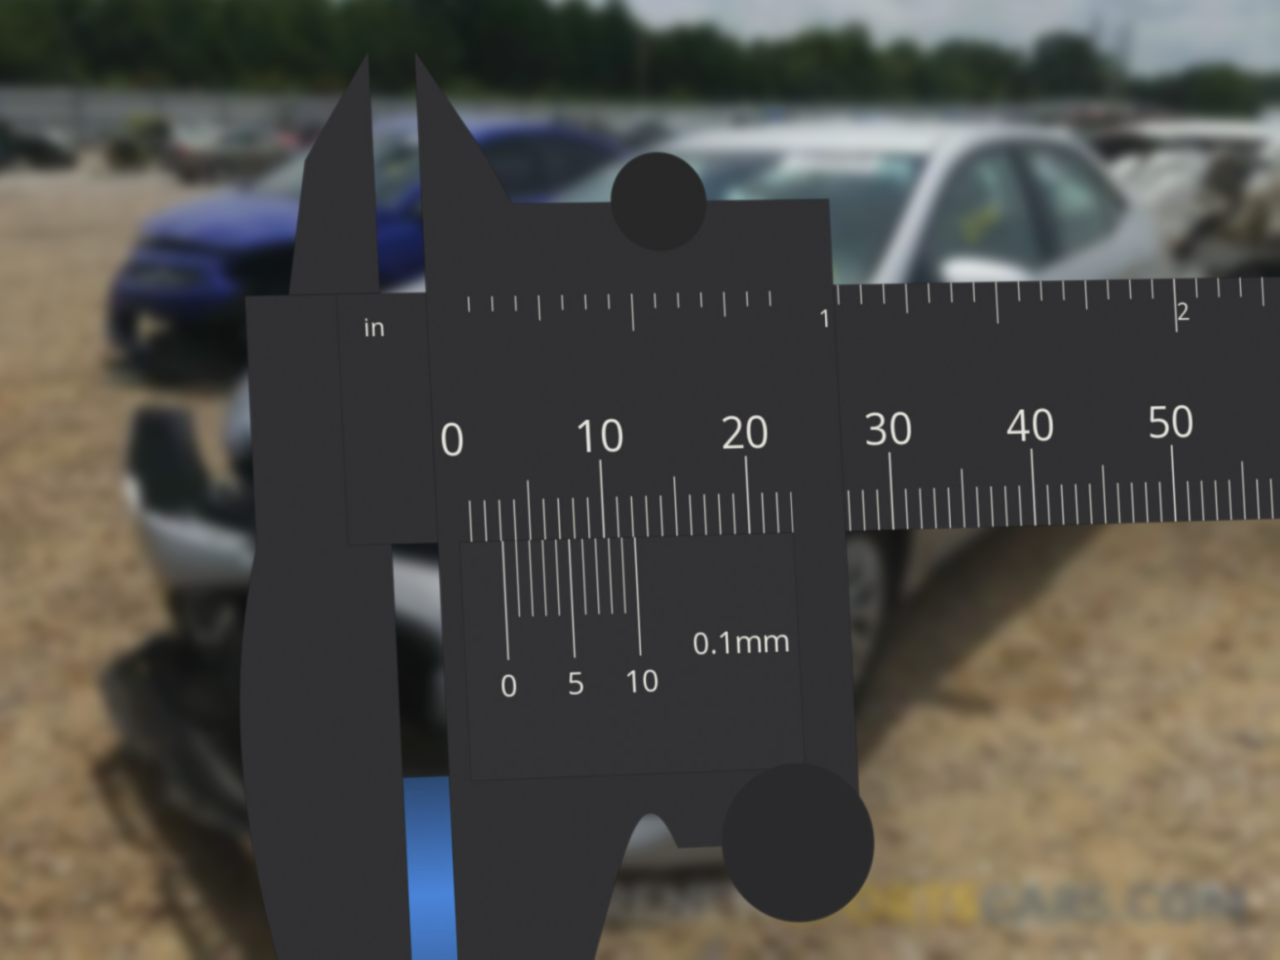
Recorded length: 3.1
